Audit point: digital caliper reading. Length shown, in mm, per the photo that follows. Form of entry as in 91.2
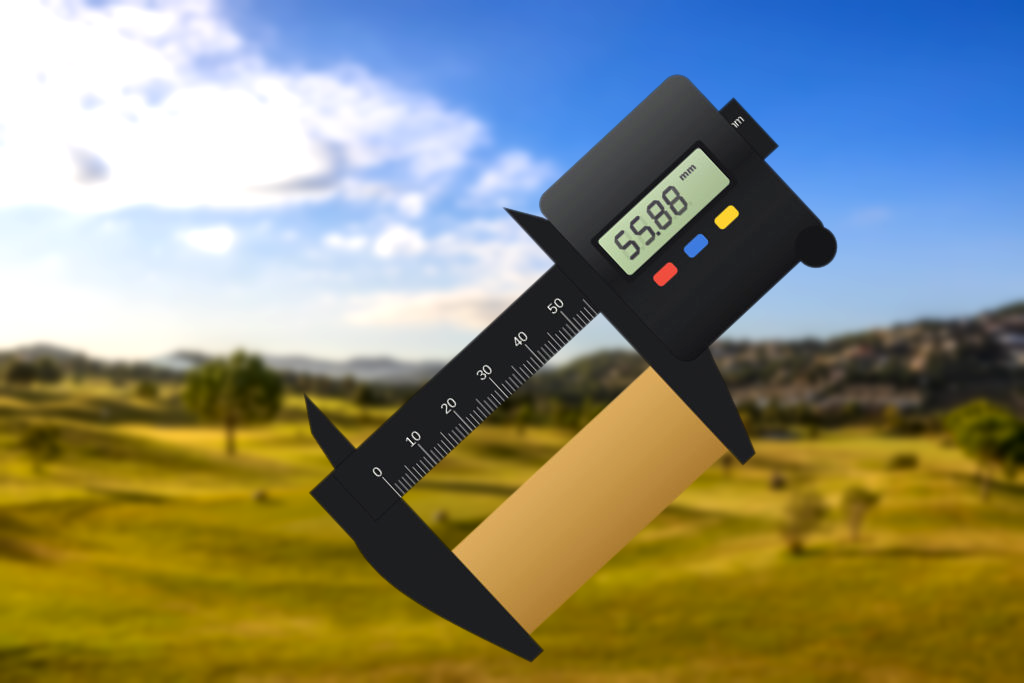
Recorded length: 55.88
